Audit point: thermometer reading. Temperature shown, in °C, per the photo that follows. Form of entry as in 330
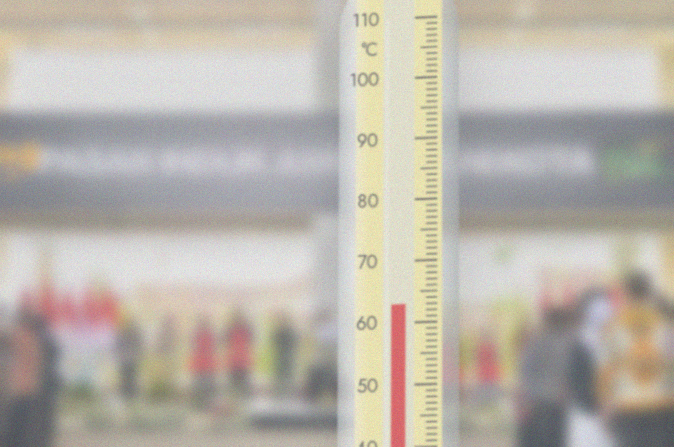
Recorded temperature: 63
